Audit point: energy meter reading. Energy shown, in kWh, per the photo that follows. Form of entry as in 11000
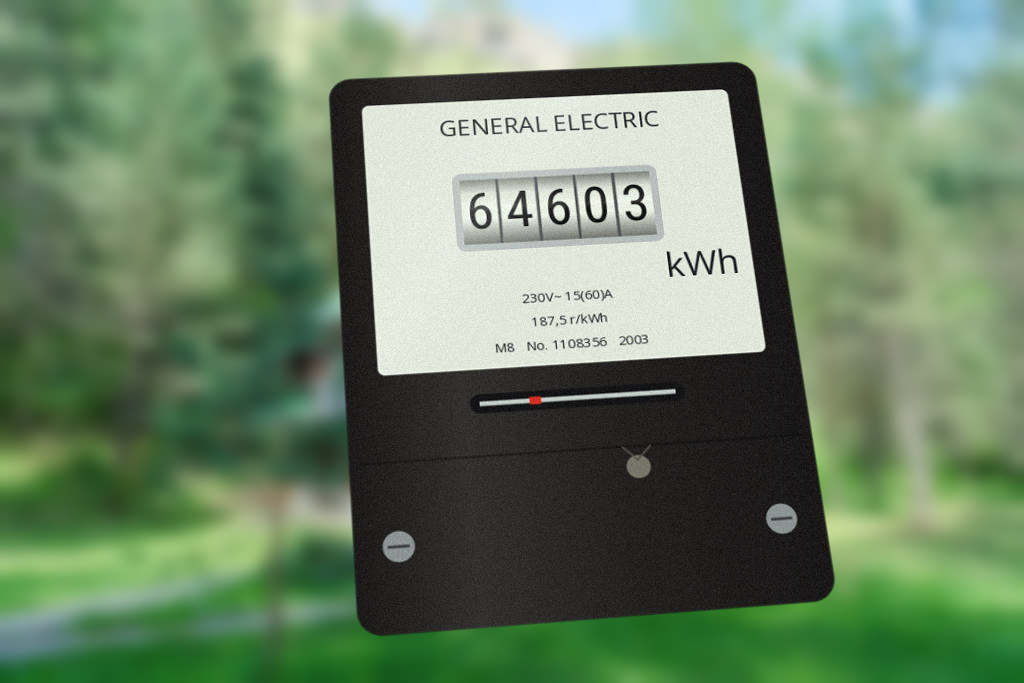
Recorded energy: 64603
